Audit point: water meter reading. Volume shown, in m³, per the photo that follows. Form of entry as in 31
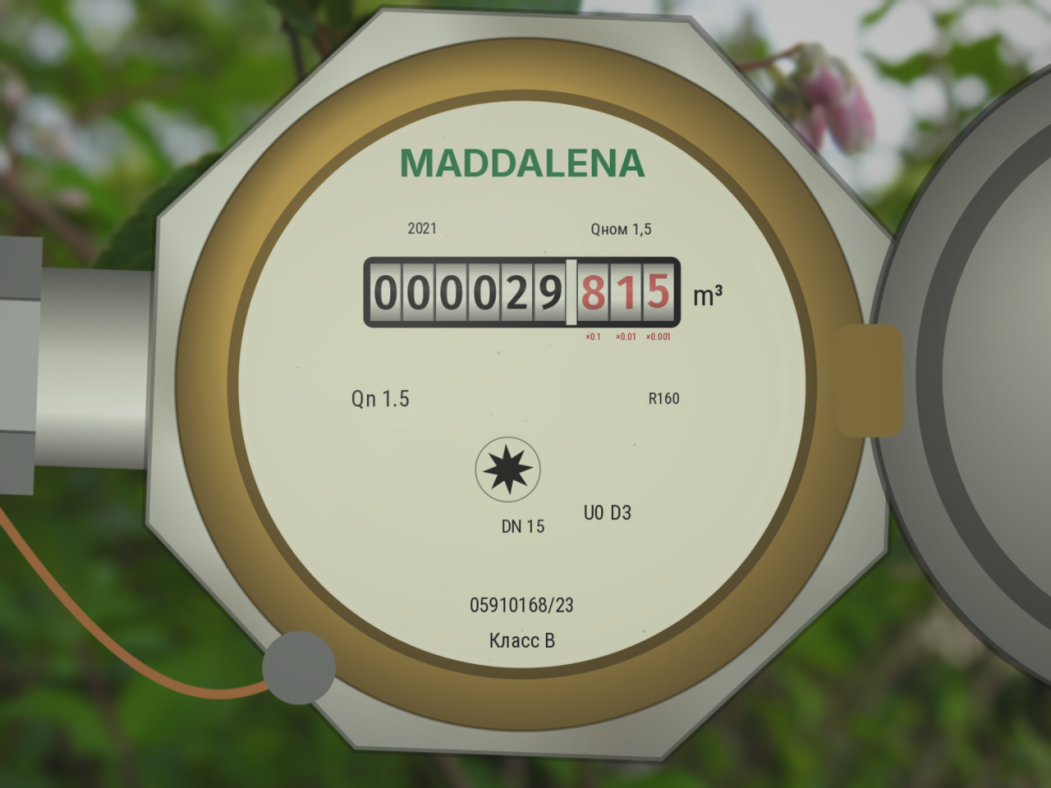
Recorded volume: 29.815
